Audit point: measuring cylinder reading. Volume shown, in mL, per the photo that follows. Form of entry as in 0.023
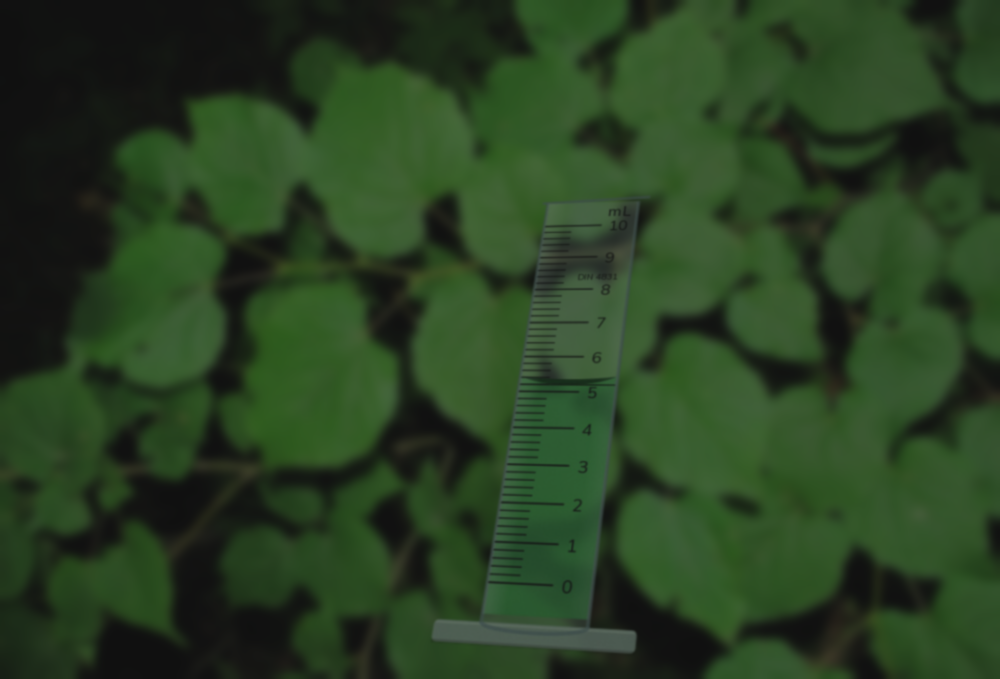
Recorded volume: 5.2
